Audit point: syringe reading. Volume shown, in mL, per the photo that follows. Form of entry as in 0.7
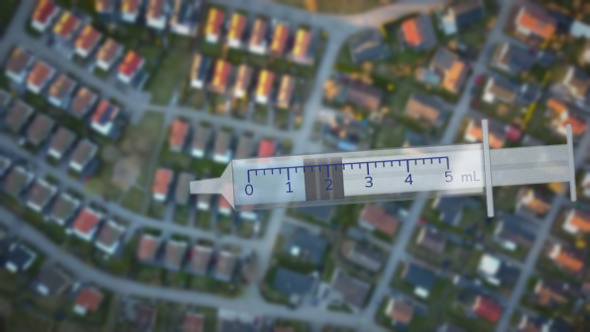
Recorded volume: 1.4
